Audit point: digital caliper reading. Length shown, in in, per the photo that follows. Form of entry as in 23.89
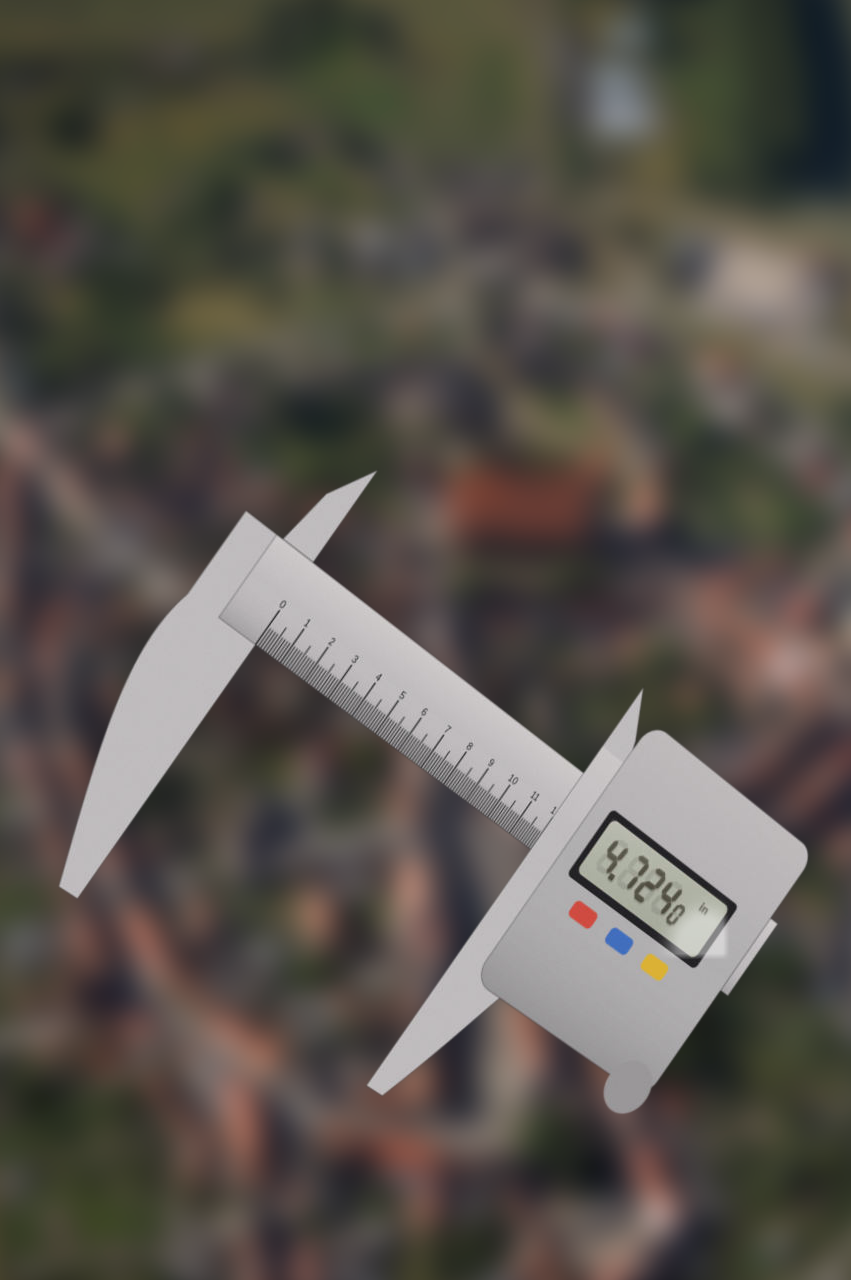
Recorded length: 4.7240
